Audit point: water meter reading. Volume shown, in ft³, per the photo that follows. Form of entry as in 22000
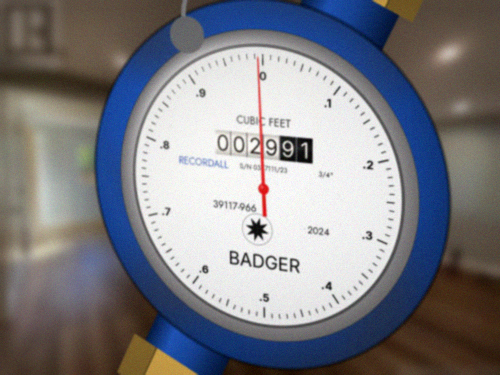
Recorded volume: 2990.99
